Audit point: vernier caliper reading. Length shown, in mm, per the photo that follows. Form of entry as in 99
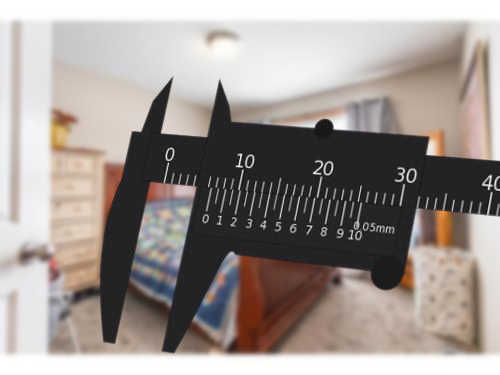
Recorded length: 6.4
